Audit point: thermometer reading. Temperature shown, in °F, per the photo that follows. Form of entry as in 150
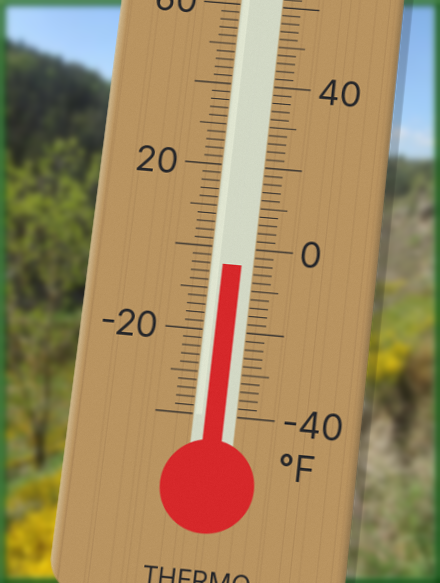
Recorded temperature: -4
